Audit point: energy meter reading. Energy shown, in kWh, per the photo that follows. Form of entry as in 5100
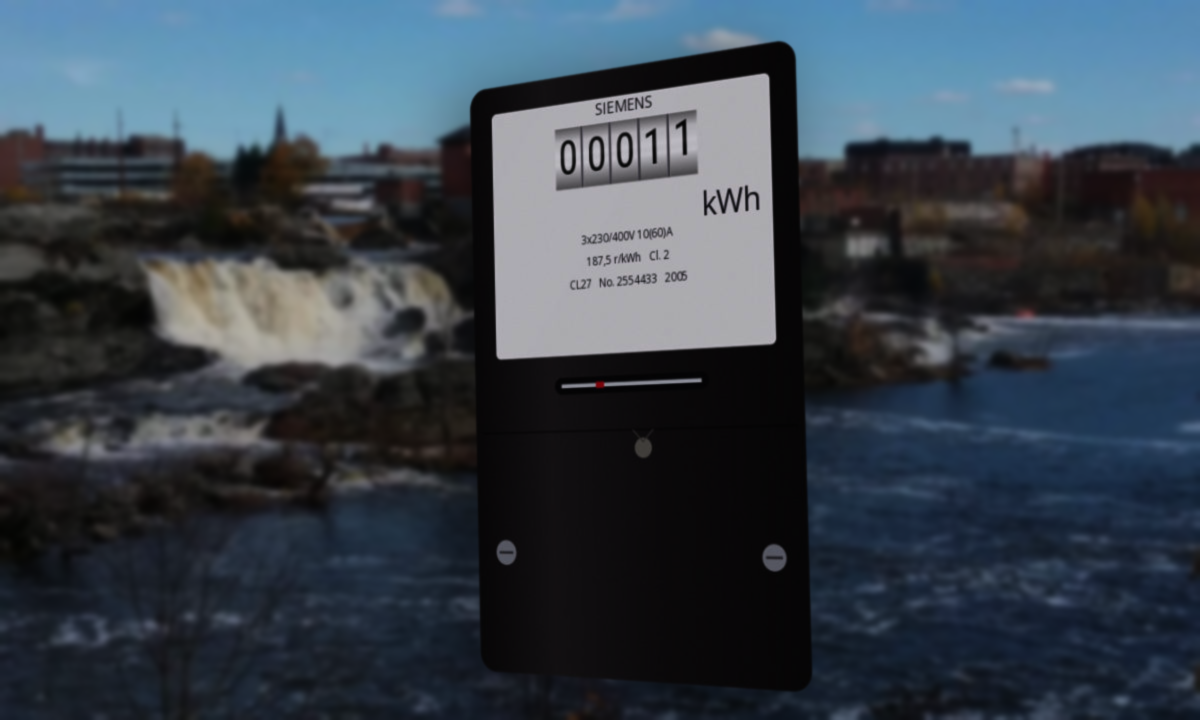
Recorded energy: 11
